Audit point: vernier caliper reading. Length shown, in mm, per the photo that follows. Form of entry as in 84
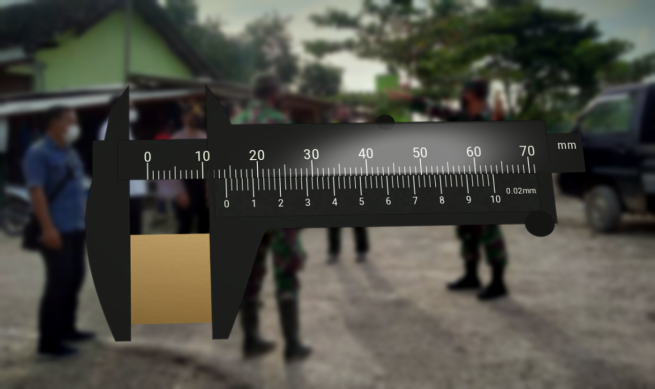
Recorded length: 14.2
